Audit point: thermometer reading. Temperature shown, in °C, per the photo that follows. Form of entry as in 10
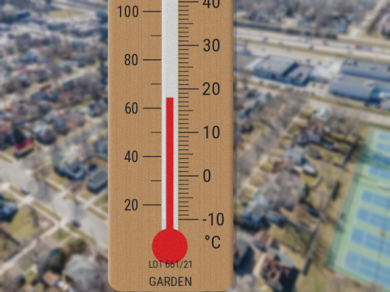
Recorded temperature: 18
